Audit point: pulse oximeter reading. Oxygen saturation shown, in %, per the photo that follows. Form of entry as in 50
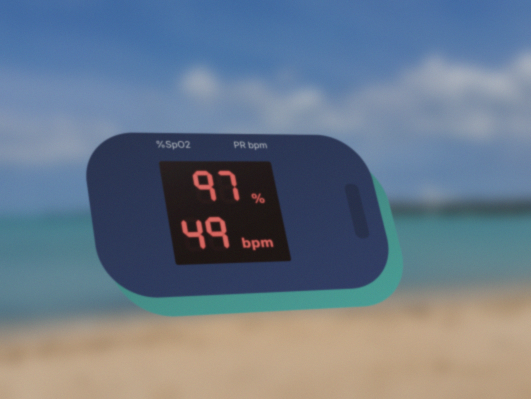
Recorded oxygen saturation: 97
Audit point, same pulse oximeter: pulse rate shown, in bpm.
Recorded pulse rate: 49
